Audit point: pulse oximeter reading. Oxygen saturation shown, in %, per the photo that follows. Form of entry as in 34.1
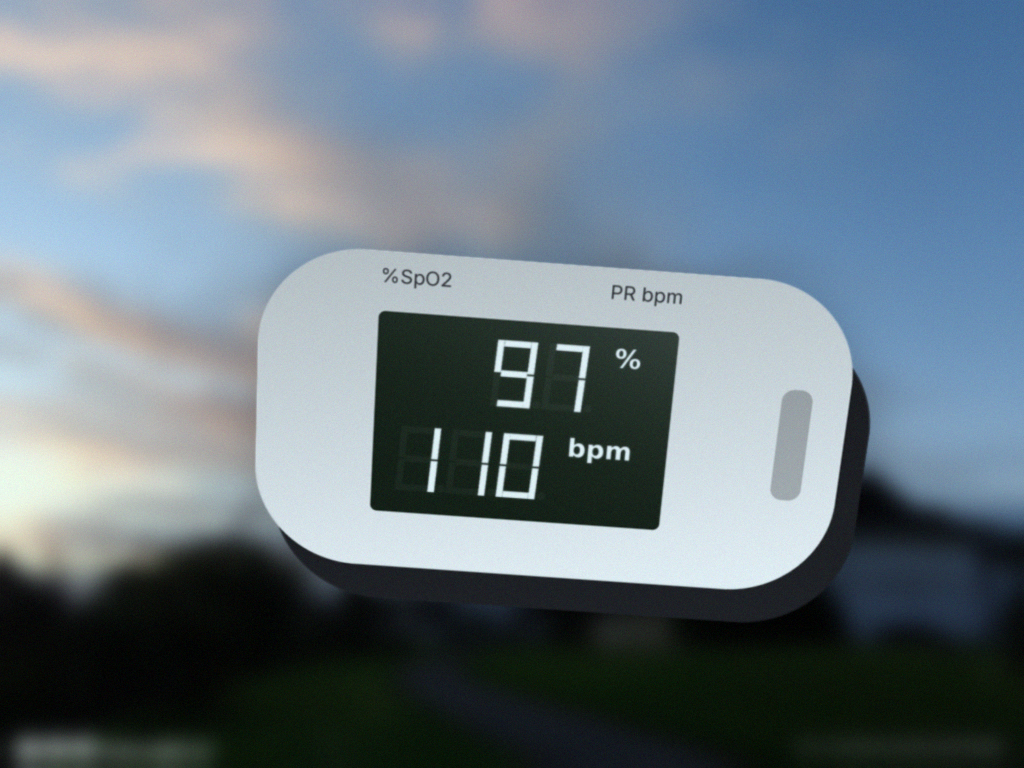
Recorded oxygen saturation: 97
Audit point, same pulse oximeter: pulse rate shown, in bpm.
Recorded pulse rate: 110
